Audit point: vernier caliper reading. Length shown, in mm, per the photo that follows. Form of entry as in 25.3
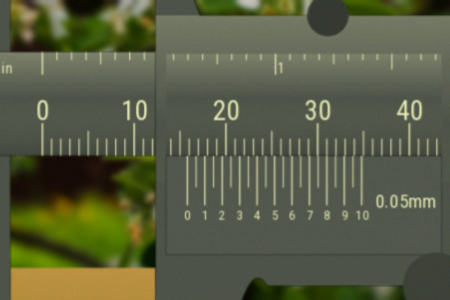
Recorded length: 15.8
